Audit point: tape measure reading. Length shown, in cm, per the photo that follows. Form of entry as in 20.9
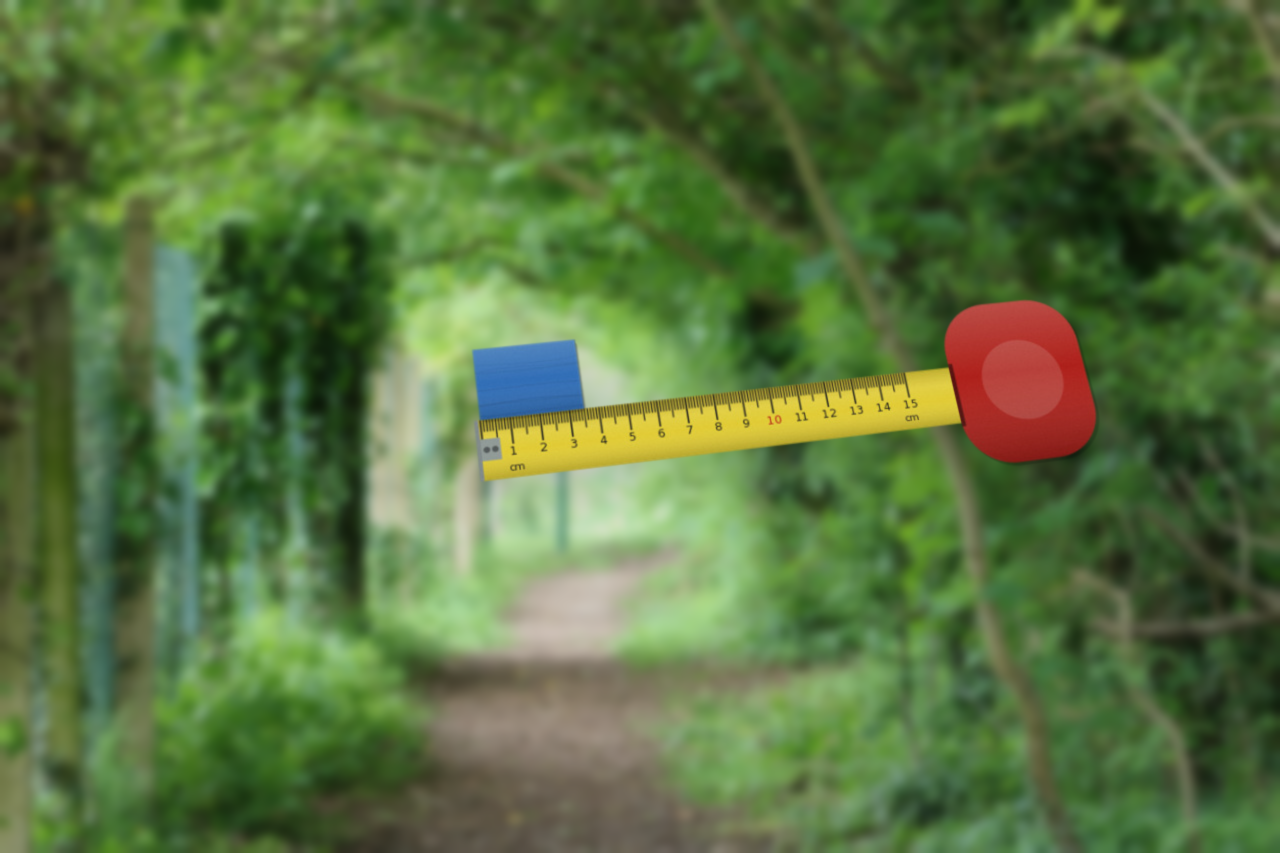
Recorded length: 3.5
